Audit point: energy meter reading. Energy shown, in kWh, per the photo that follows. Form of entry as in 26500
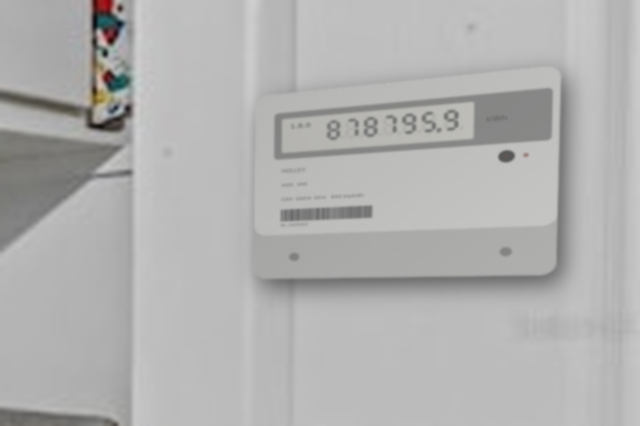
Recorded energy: 878795.9
